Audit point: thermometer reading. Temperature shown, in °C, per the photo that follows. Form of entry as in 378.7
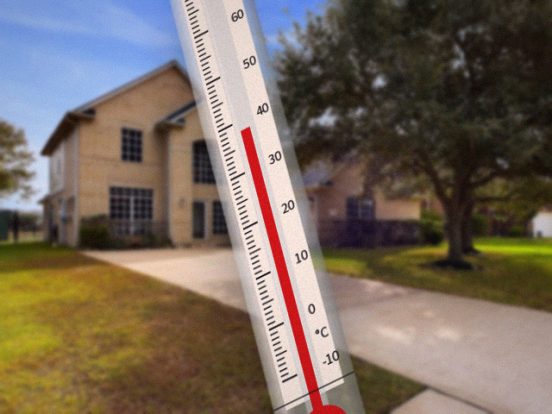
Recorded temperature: 38
